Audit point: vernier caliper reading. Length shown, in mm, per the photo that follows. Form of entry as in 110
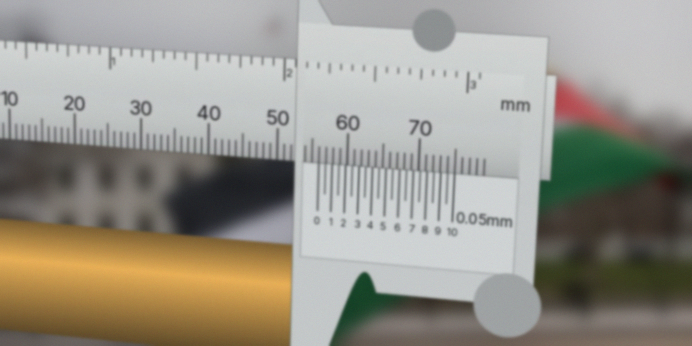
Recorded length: 56.0
